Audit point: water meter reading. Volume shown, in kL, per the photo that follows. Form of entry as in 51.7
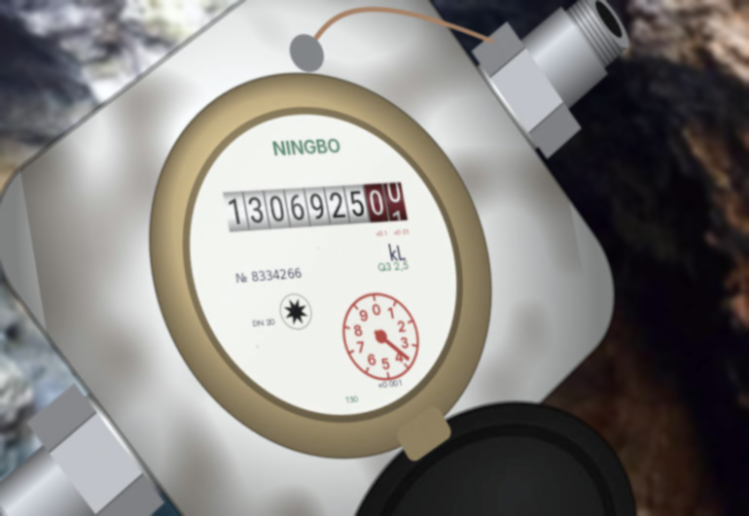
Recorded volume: 1306925.003
